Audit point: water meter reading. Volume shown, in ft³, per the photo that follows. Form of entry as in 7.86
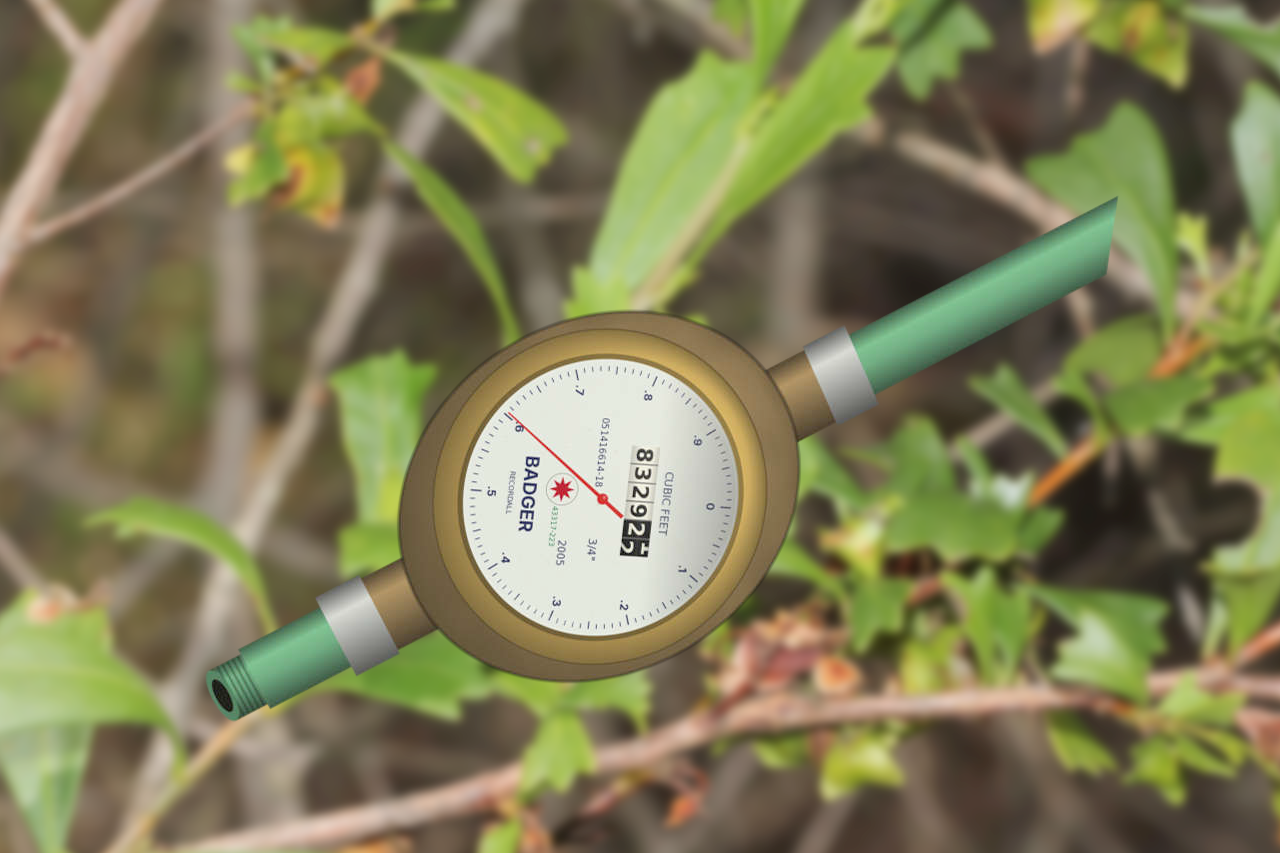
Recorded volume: 832921.60
